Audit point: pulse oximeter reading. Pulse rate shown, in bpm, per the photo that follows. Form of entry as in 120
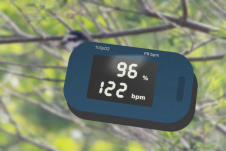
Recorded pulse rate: 122
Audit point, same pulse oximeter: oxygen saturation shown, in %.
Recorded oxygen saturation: 96
